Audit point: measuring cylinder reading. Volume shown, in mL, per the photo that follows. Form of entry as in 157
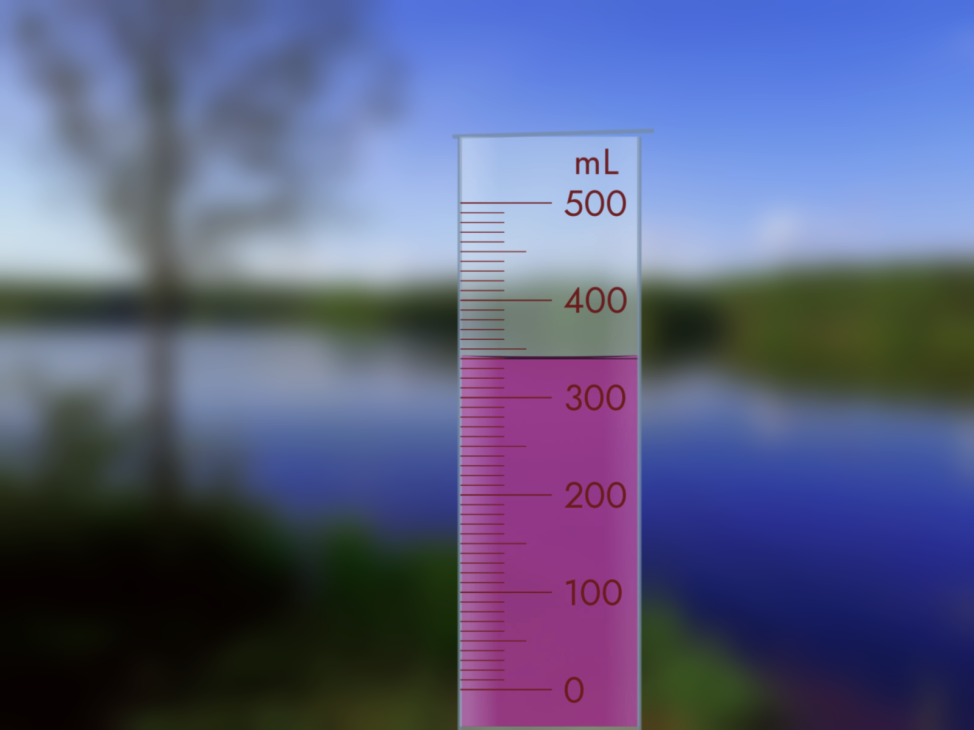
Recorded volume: 340
